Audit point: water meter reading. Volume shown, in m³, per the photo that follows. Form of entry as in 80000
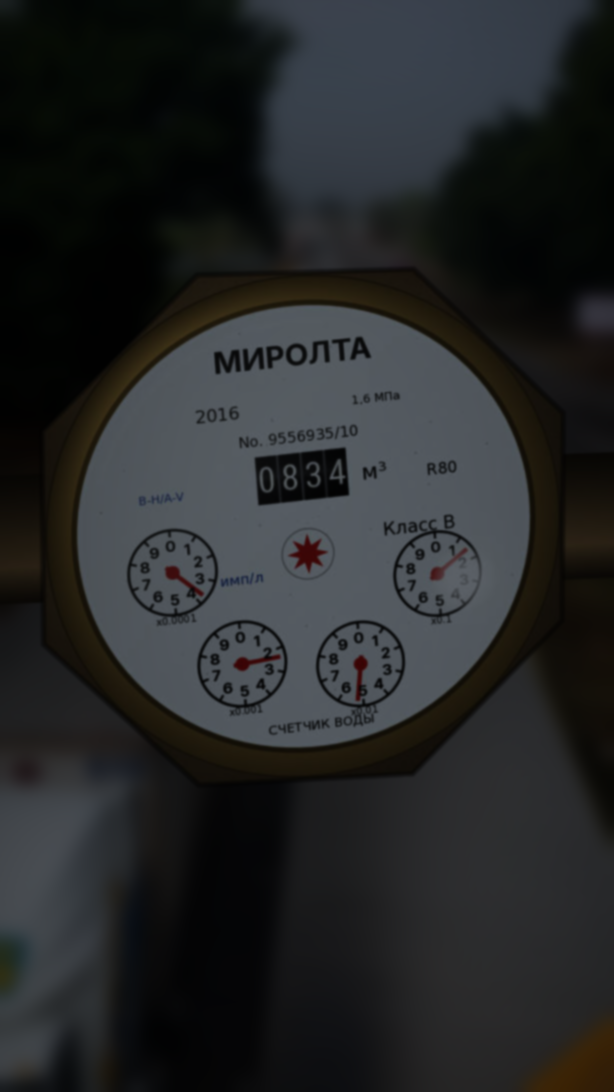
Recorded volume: 834.1523
